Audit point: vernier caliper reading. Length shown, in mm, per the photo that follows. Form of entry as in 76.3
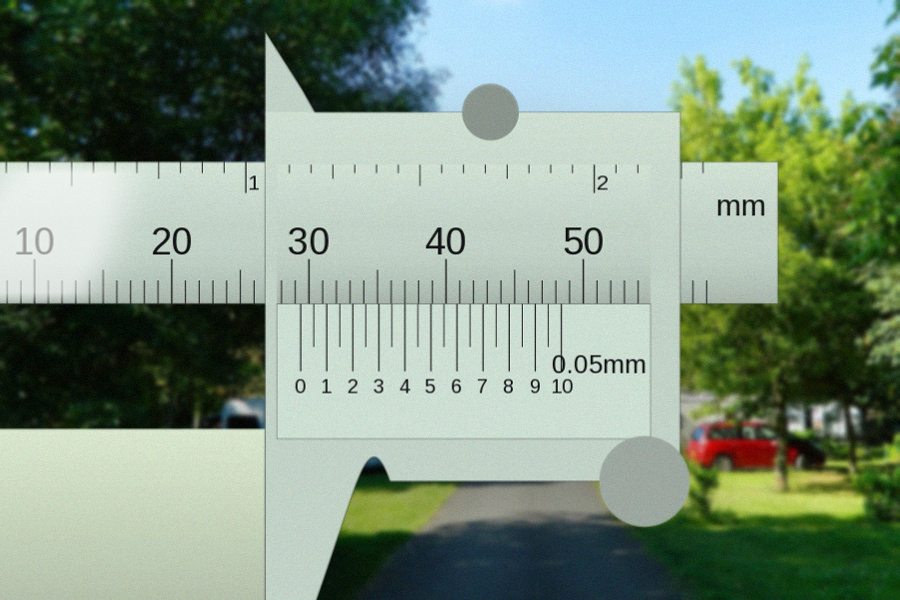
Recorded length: 29.4
